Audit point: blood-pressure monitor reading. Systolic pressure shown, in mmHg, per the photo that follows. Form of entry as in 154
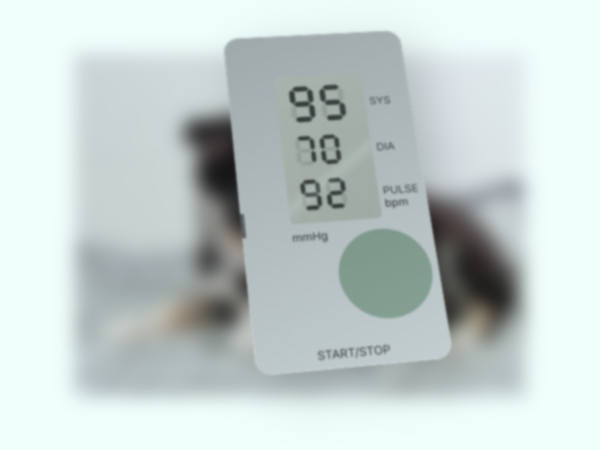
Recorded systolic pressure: 95
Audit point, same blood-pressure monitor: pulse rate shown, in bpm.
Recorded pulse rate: 92
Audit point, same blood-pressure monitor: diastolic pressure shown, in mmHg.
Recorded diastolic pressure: 70
